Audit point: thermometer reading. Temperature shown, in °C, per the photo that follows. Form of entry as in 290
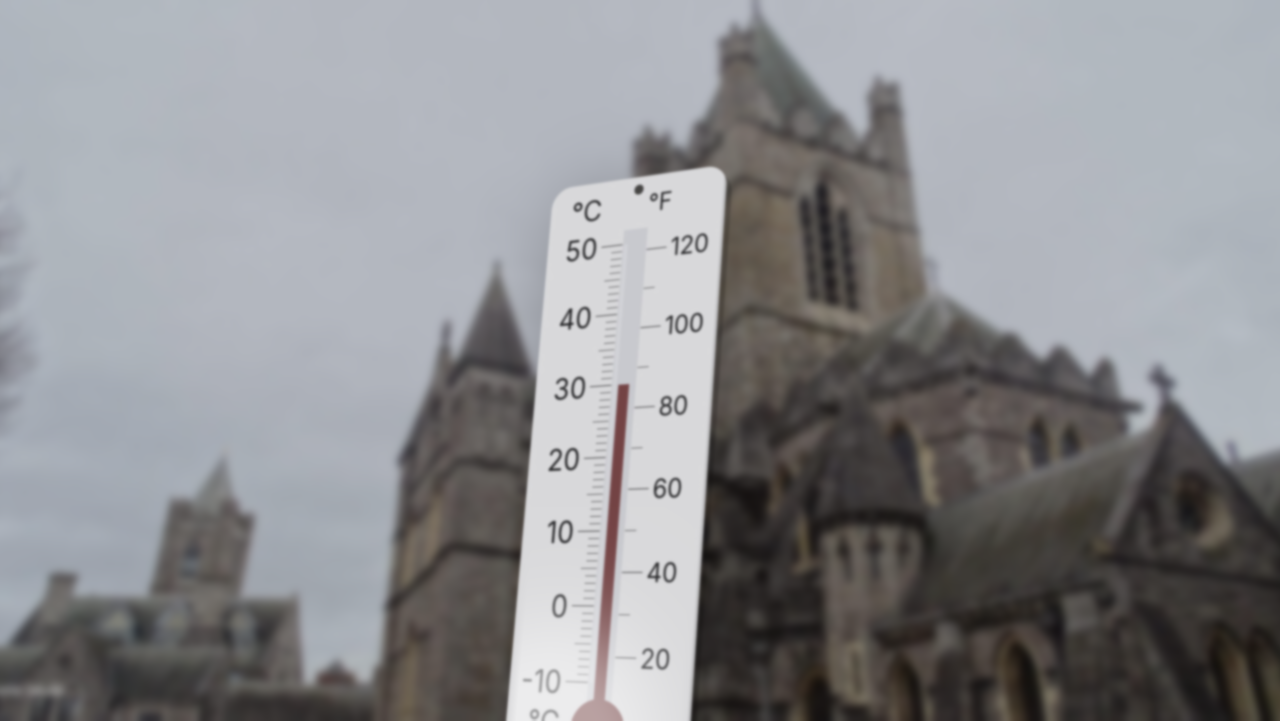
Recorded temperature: 30
